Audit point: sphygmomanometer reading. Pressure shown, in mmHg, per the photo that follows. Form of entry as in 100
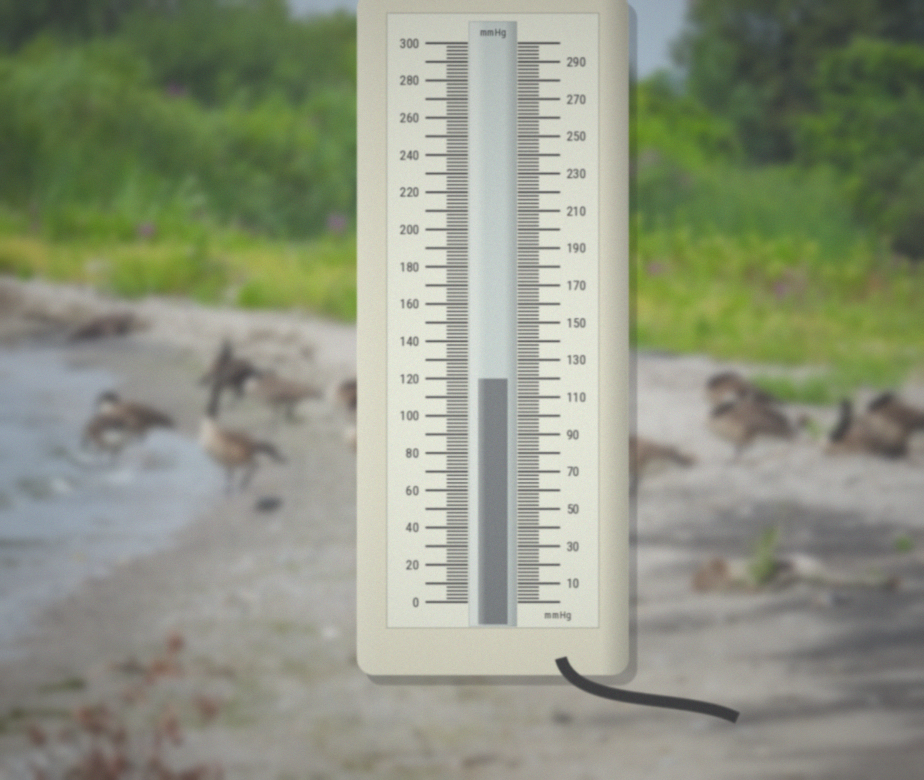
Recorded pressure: 120
